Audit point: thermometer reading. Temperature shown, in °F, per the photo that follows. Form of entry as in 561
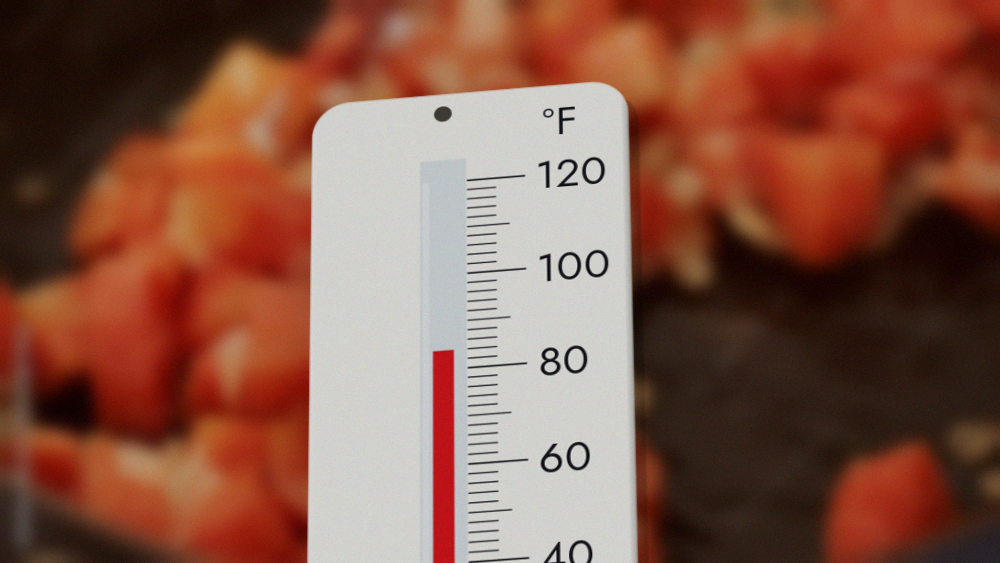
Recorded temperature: 84
